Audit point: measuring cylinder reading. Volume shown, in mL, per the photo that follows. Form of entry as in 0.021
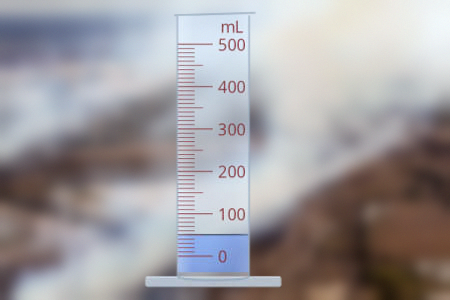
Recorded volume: 50
